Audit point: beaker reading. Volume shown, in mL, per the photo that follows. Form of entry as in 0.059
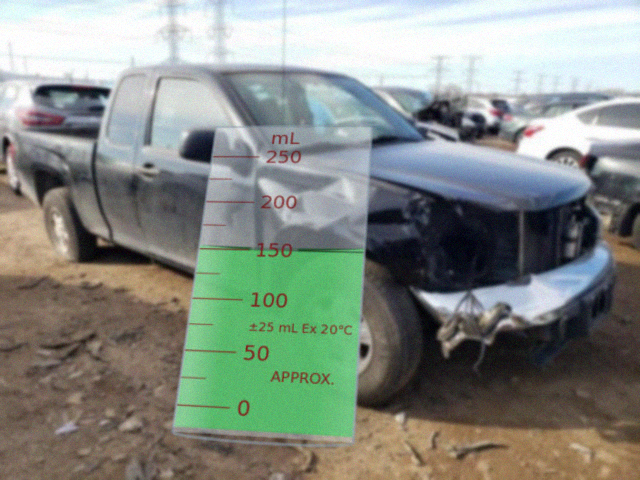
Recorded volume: 150
